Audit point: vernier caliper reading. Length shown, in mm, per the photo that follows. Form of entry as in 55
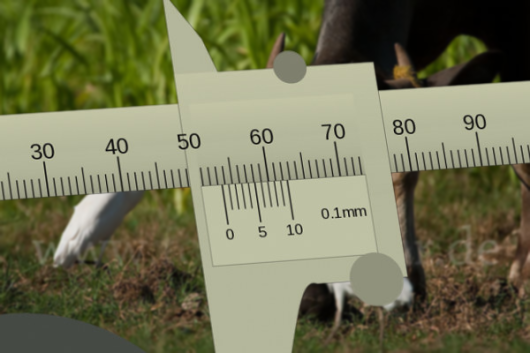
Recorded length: 53.6
